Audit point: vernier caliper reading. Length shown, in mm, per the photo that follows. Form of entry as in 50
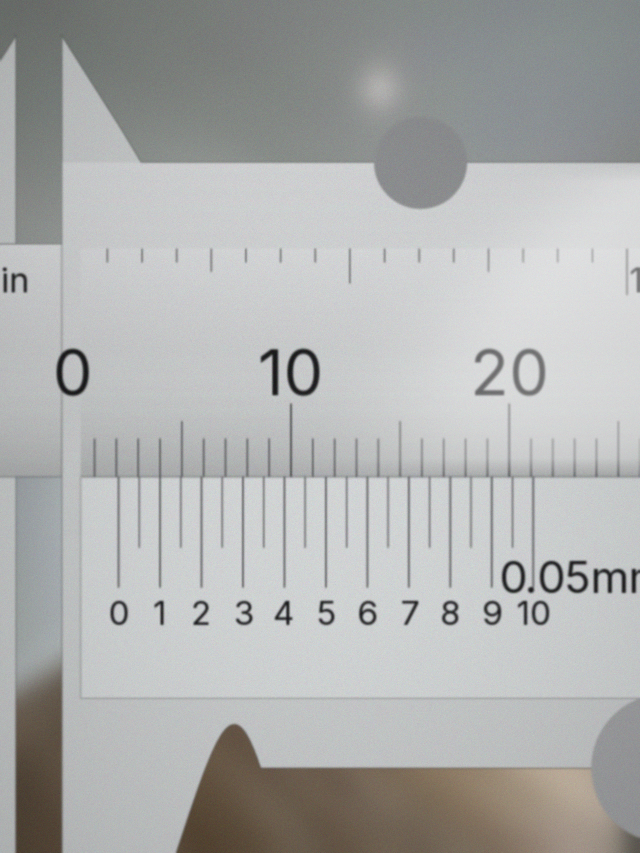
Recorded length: 2.1
